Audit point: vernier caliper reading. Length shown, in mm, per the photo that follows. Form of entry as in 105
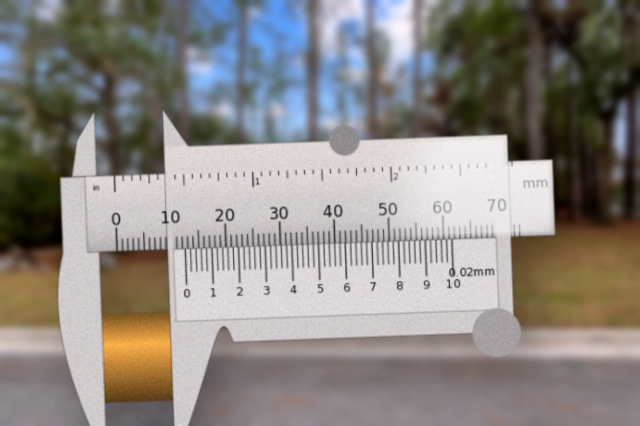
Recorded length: 12.5
